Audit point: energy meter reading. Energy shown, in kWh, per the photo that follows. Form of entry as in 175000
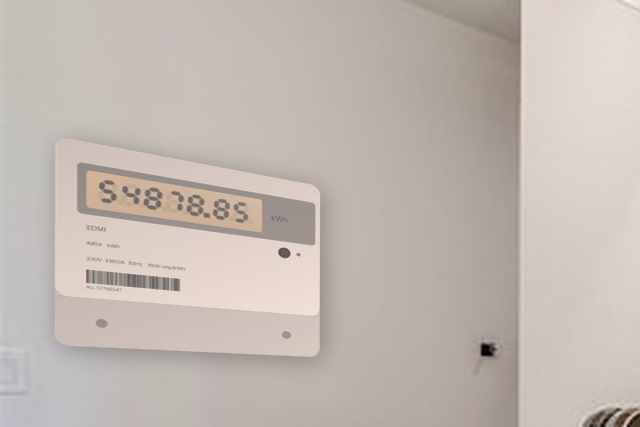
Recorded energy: 54878.85
